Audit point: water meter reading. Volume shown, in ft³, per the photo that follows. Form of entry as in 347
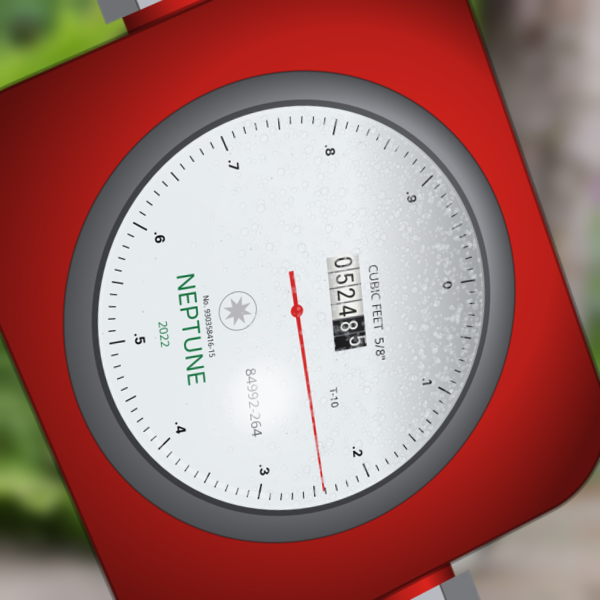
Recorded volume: 52485.24
